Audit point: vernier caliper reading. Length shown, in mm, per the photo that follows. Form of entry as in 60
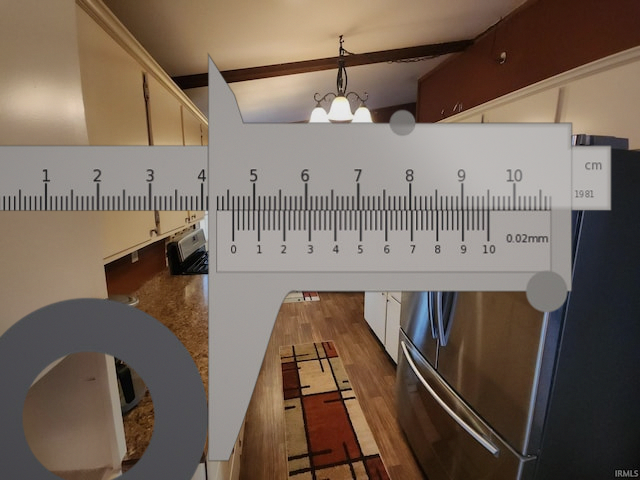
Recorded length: 46.0
